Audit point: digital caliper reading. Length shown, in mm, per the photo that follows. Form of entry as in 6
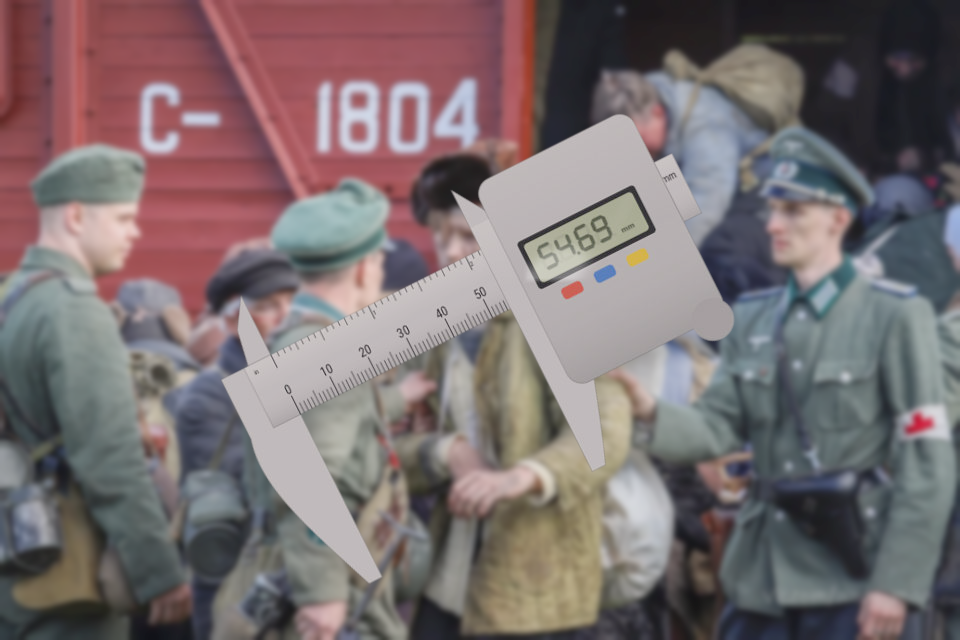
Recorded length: 54.69
